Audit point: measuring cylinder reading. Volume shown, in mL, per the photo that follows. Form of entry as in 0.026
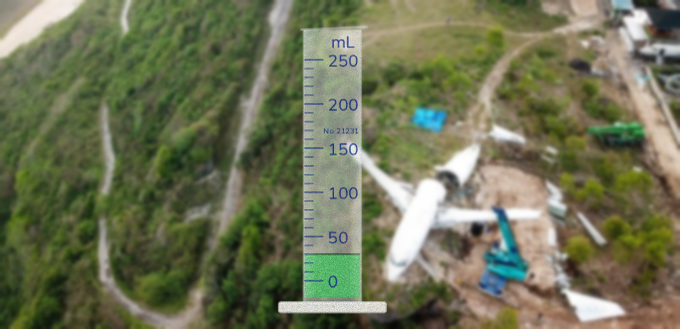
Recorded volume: 30
